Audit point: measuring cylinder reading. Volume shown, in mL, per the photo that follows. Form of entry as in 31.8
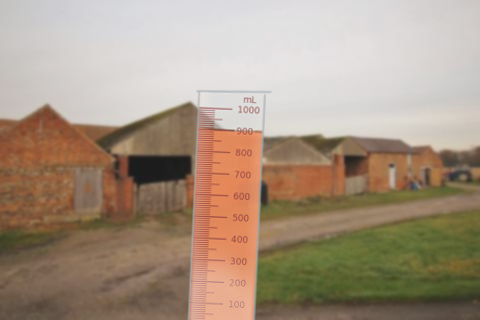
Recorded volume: 900
